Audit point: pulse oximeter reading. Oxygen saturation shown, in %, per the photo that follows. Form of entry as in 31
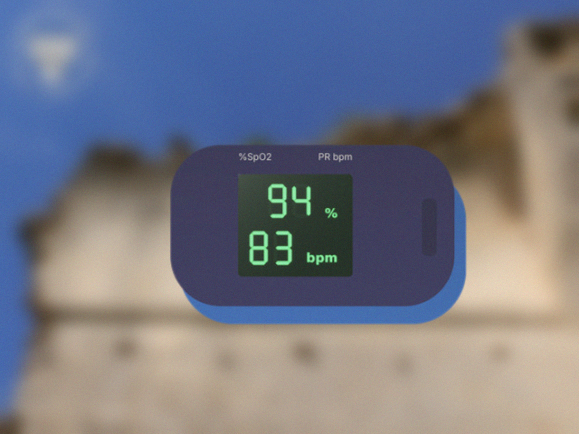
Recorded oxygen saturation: 94
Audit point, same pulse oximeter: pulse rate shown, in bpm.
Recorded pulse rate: 83
